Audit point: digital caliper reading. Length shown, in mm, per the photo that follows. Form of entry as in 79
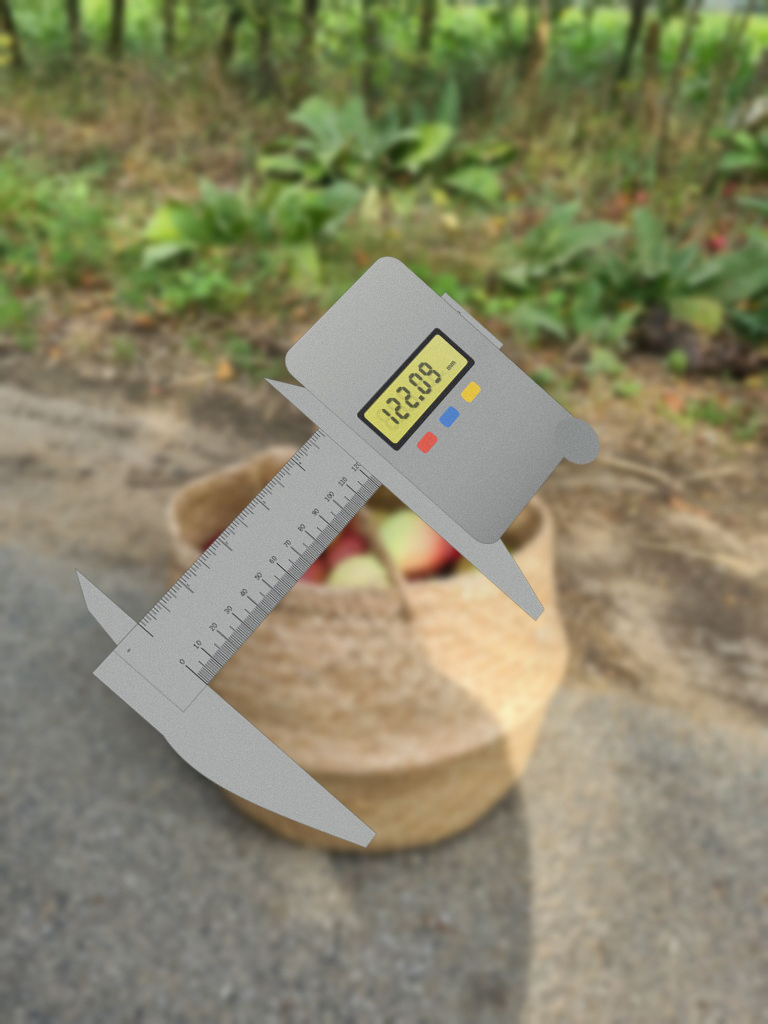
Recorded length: 122.09
